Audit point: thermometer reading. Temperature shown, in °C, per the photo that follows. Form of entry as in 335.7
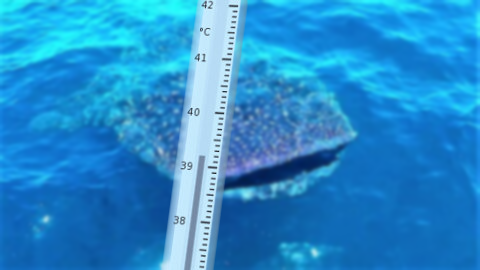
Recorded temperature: 39.2
